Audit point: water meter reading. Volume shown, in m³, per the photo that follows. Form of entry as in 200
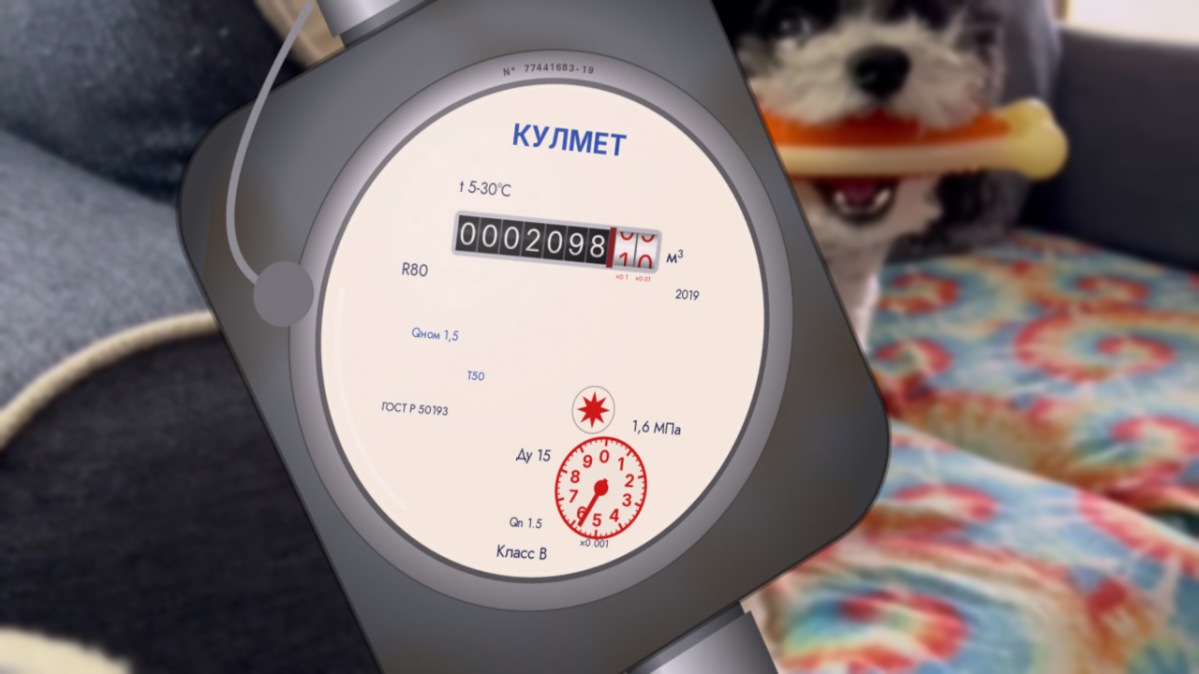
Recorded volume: 2098.095
